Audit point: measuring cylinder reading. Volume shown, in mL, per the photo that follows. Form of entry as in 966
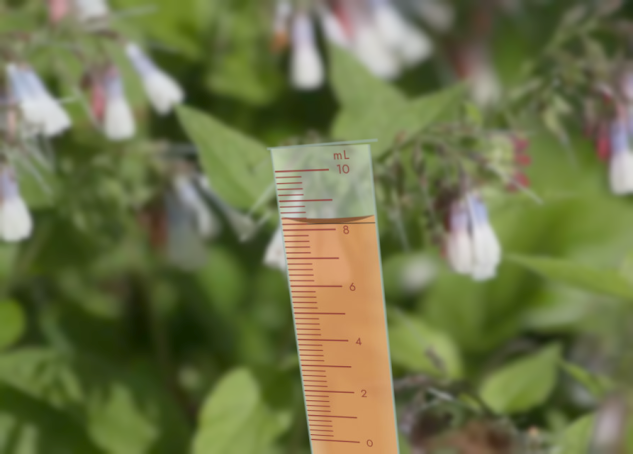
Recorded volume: 8.2
